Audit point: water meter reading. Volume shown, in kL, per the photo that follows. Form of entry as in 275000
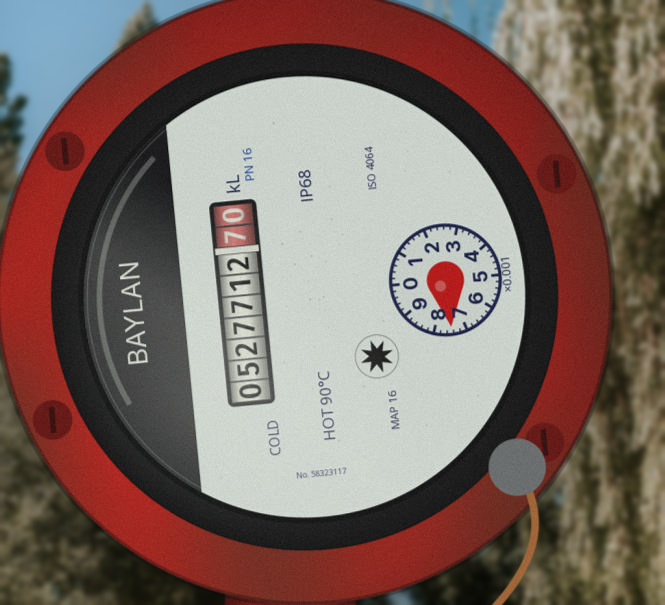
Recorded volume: 527712.707
